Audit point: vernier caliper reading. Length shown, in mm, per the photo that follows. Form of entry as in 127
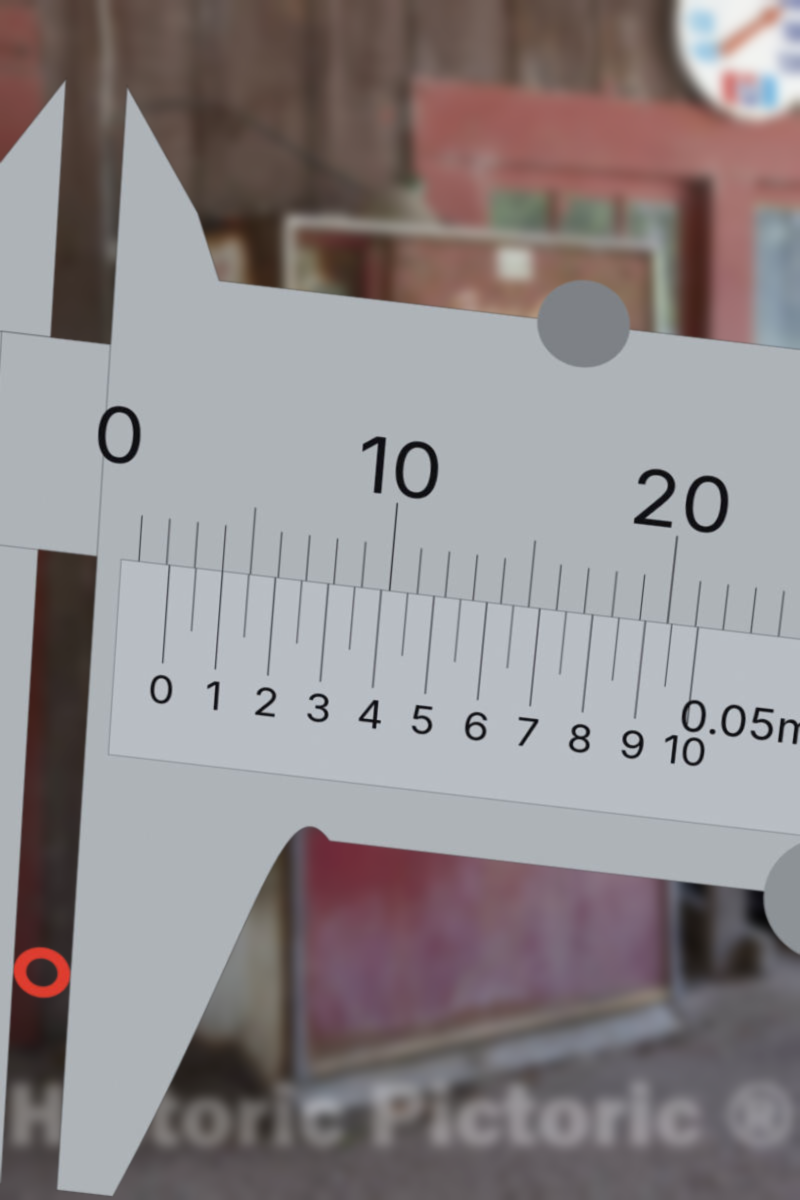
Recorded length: 2.10
